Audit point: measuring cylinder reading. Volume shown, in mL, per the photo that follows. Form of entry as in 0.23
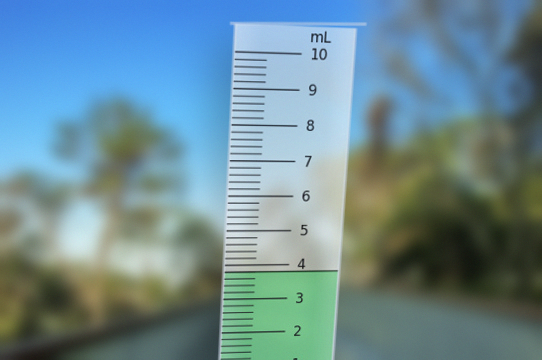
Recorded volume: 3.8
